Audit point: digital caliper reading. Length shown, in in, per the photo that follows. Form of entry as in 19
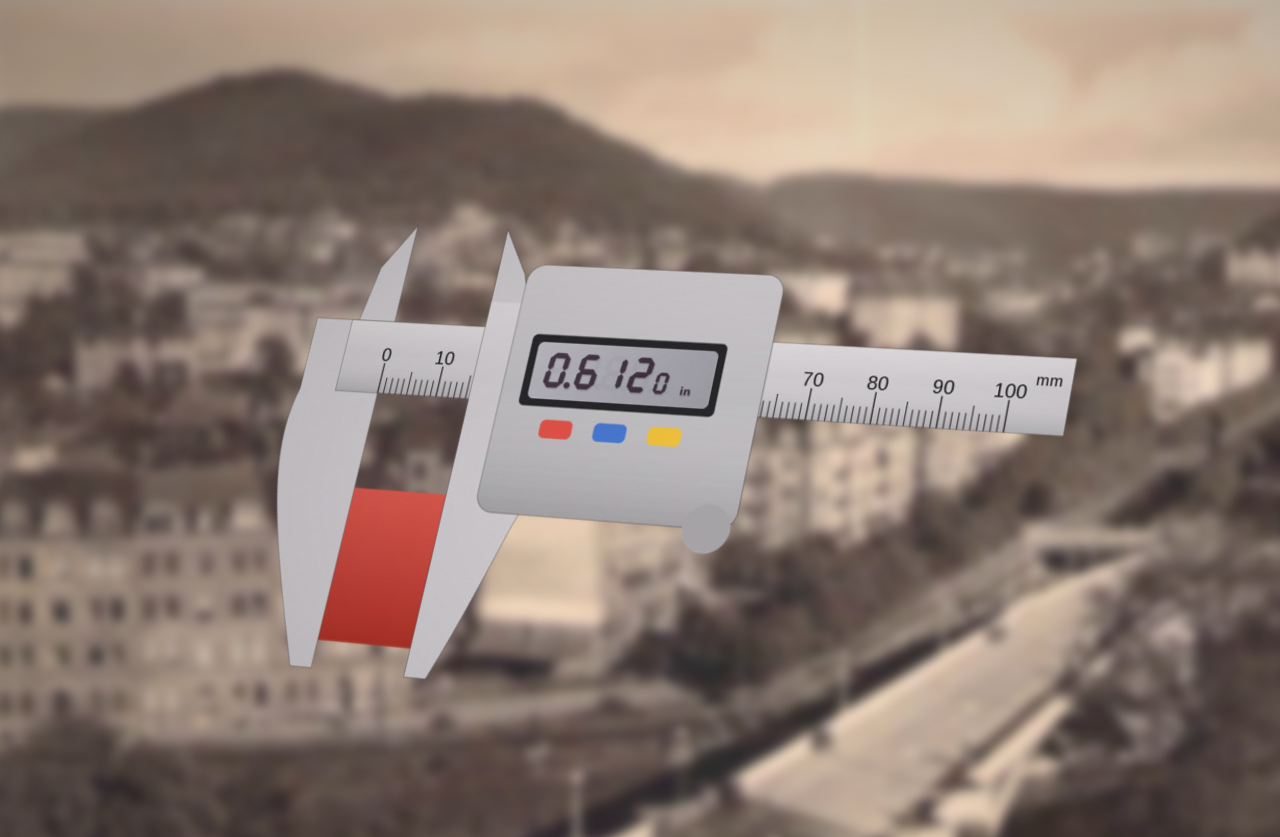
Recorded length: 0.6120
